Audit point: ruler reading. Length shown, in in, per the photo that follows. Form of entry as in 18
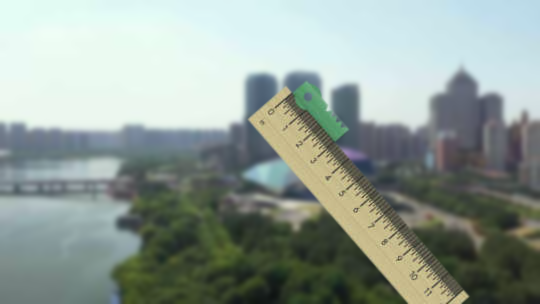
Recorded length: 3
